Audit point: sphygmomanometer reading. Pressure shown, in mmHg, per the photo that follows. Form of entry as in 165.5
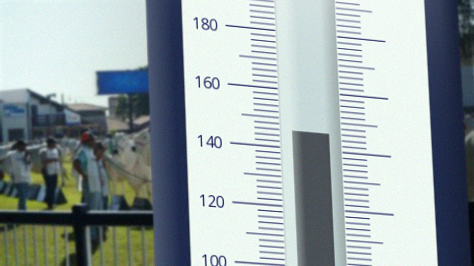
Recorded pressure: 146
